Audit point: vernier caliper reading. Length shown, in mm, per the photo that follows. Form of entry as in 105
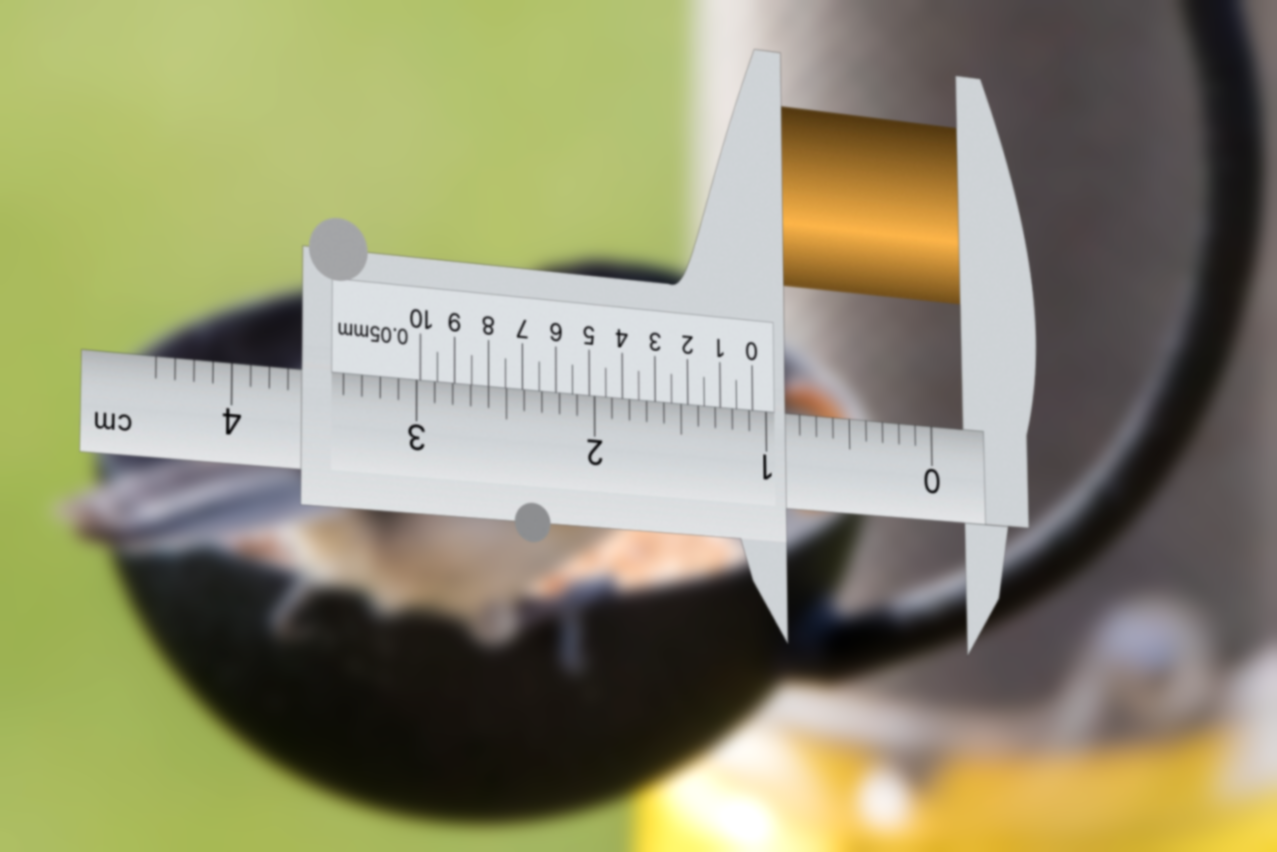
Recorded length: 10.8
